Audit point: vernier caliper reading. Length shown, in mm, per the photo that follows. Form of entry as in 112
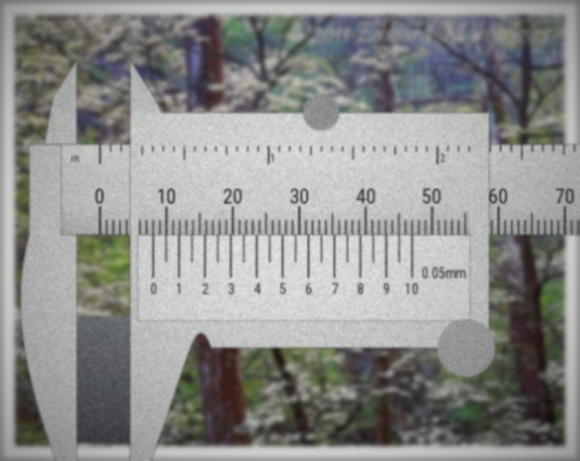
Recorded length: 8.0
